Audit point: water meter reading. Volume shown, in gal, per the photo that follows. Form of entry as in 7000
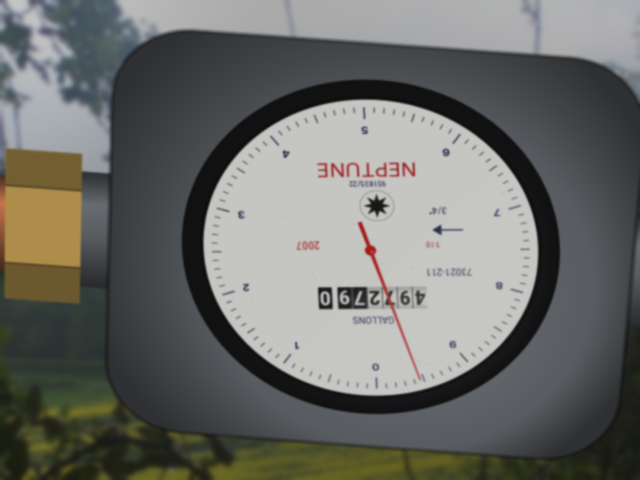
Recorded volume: 4972789.5
